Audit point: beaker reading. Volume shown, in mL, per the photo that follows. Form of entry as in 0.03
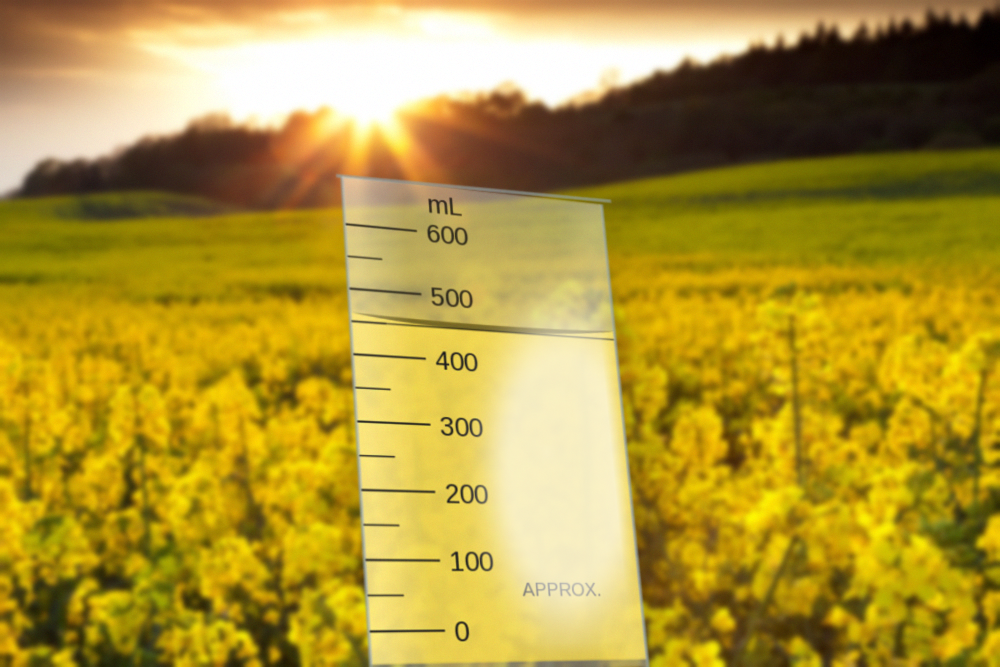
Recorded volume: 450
